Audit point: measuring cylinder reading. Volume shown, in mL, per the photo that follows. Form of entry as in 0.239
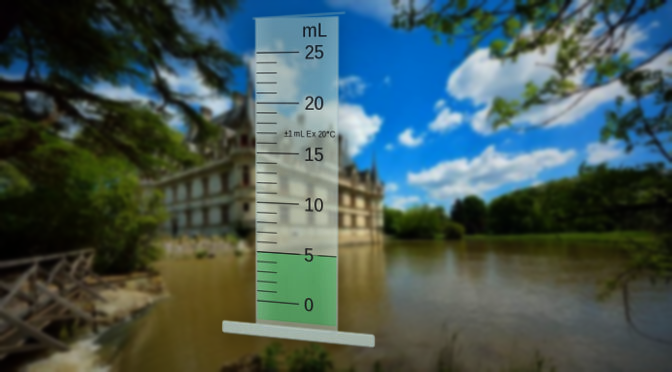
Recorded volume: 5
